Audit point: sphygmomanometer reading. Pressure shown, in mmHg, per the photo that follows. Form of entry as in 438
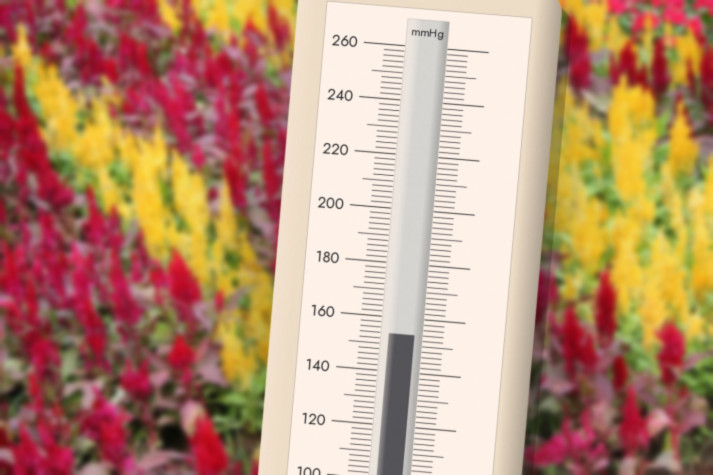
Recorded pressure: 154
